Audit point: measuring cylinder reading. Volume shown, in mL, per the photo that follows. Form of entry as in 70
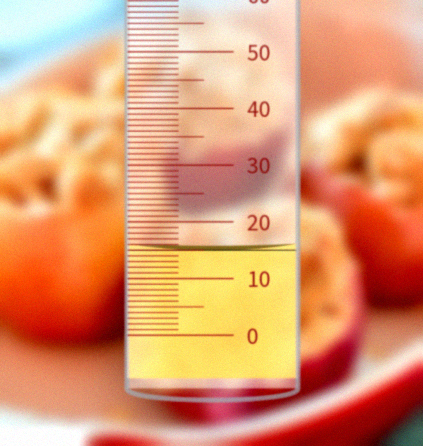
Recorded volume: 15
